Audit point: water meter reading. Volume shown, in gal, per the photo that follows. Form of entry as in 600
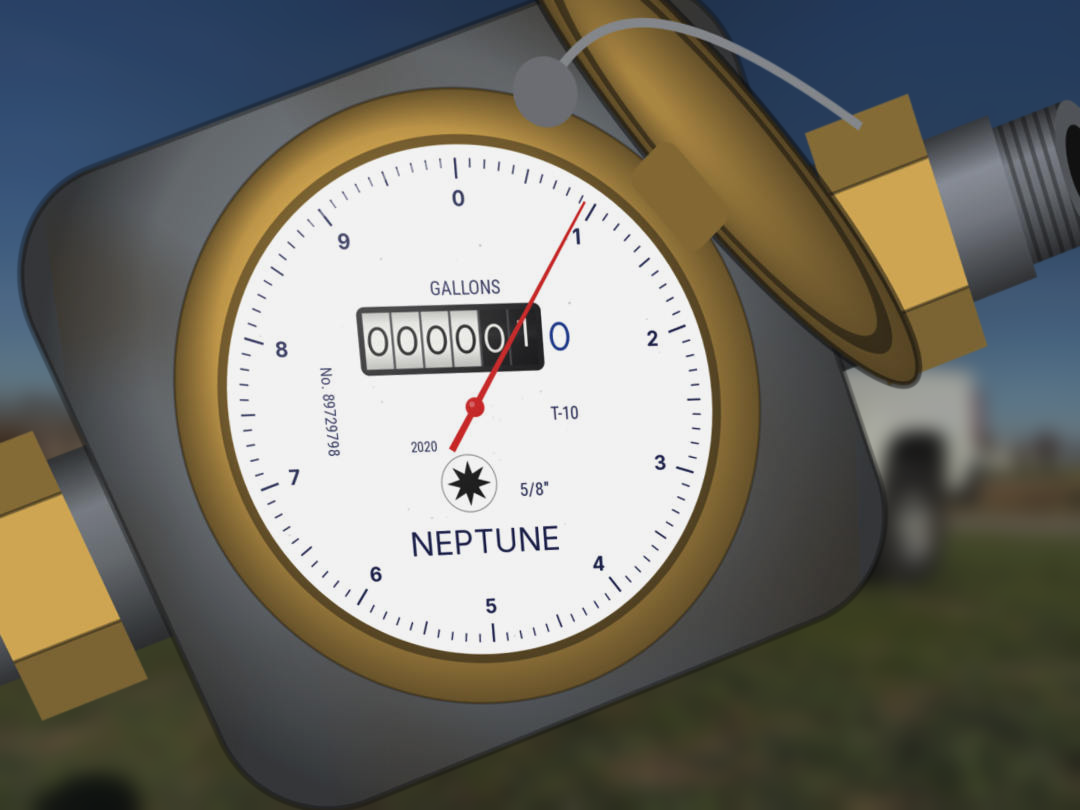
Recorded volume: 10.9
